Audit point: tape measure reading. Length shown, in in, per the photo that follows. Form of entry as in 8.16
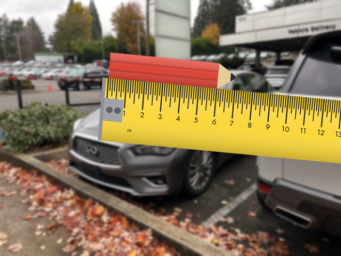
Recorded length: 7
